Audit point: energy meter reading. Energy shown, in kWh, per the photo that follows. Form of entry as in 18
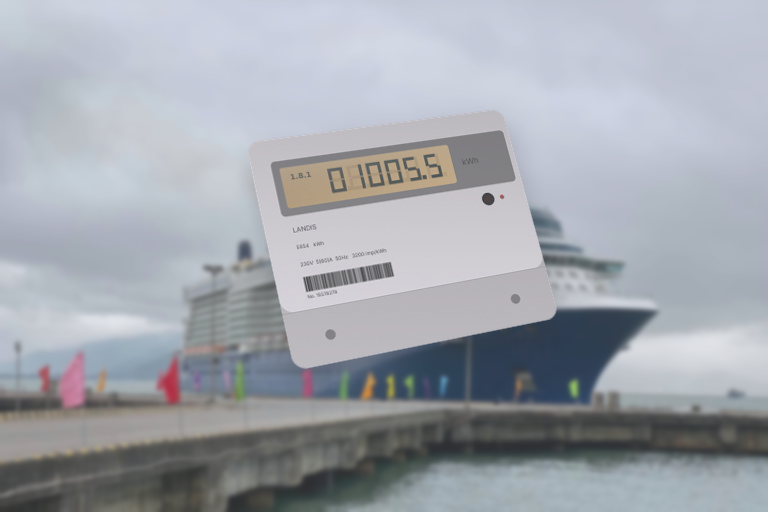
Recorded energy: 1005.5
